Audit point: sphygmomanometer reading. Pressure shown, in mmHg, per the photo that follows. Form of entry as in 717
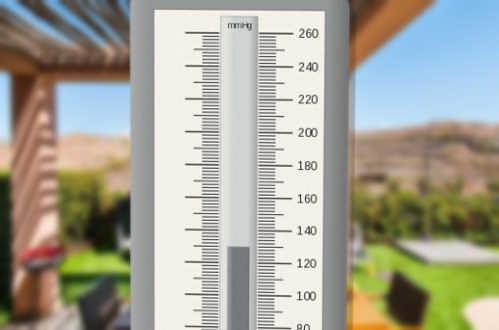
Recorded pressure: 130
